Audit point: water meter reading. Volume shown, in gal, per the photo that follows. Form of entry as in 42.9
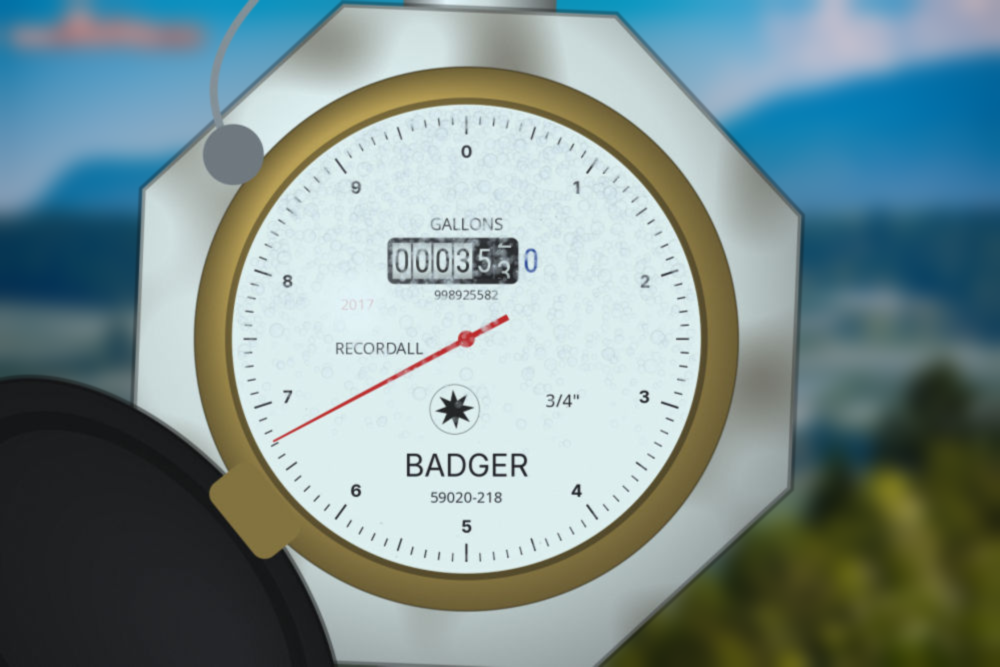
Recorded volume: 3526.7
